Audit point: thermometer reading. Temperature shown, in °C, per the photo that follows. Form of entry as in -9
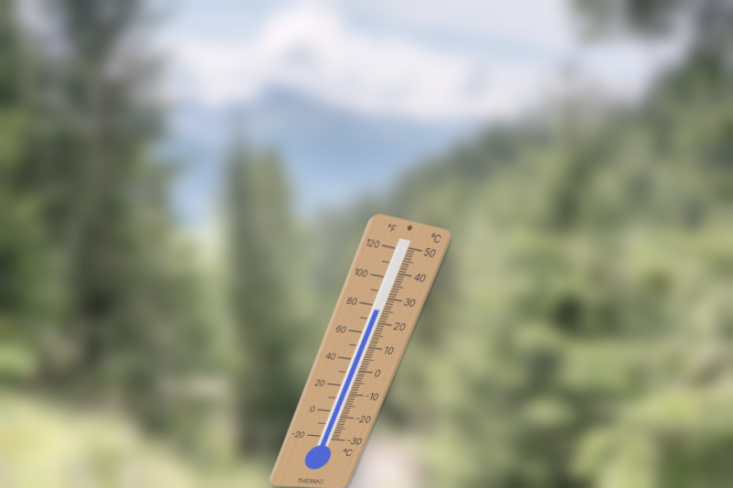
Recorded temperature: 25
